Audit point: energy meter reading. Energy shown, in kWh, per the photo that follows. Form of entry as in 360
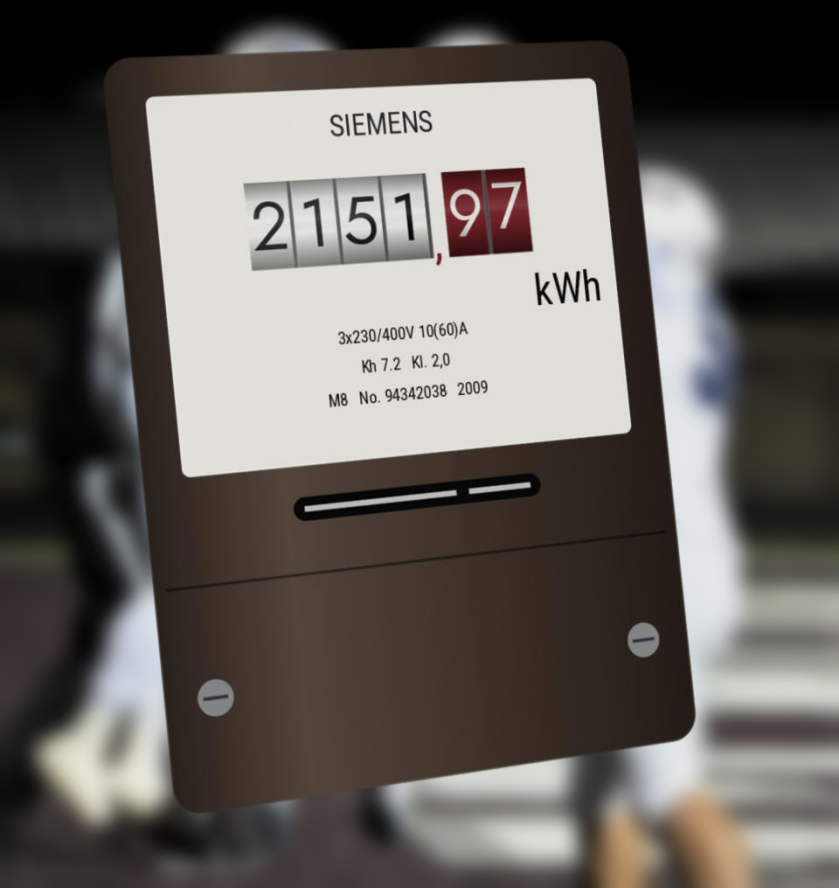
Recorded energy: 2151.97
